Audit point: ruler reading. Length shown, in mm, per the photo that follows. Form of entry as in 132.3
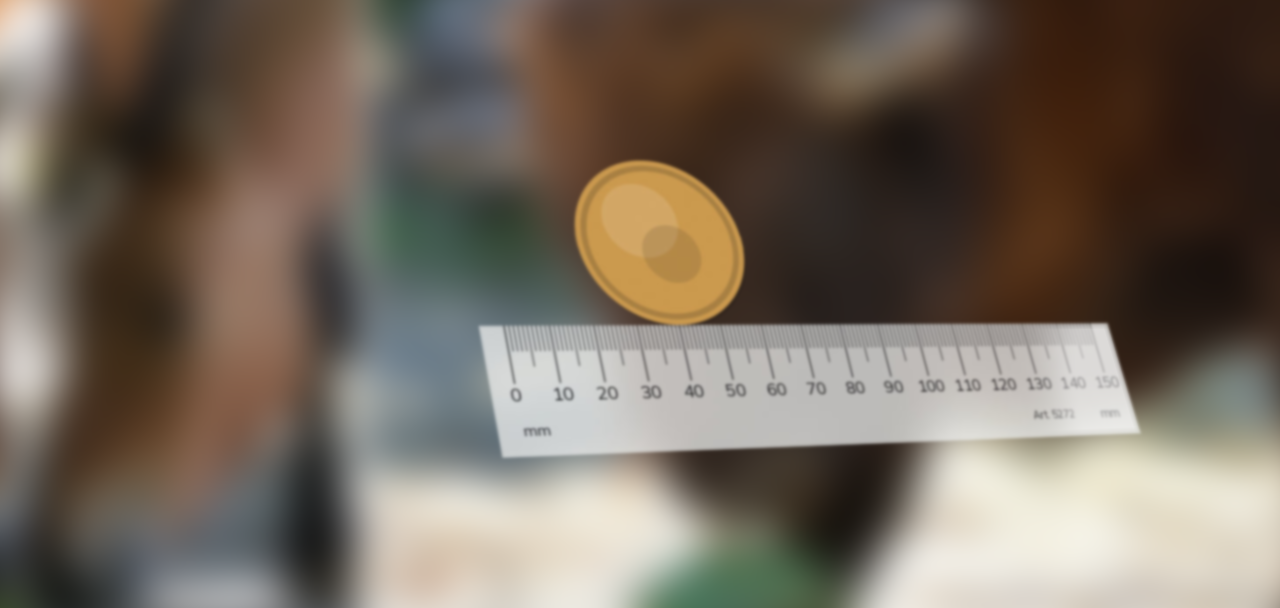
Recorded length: 40
